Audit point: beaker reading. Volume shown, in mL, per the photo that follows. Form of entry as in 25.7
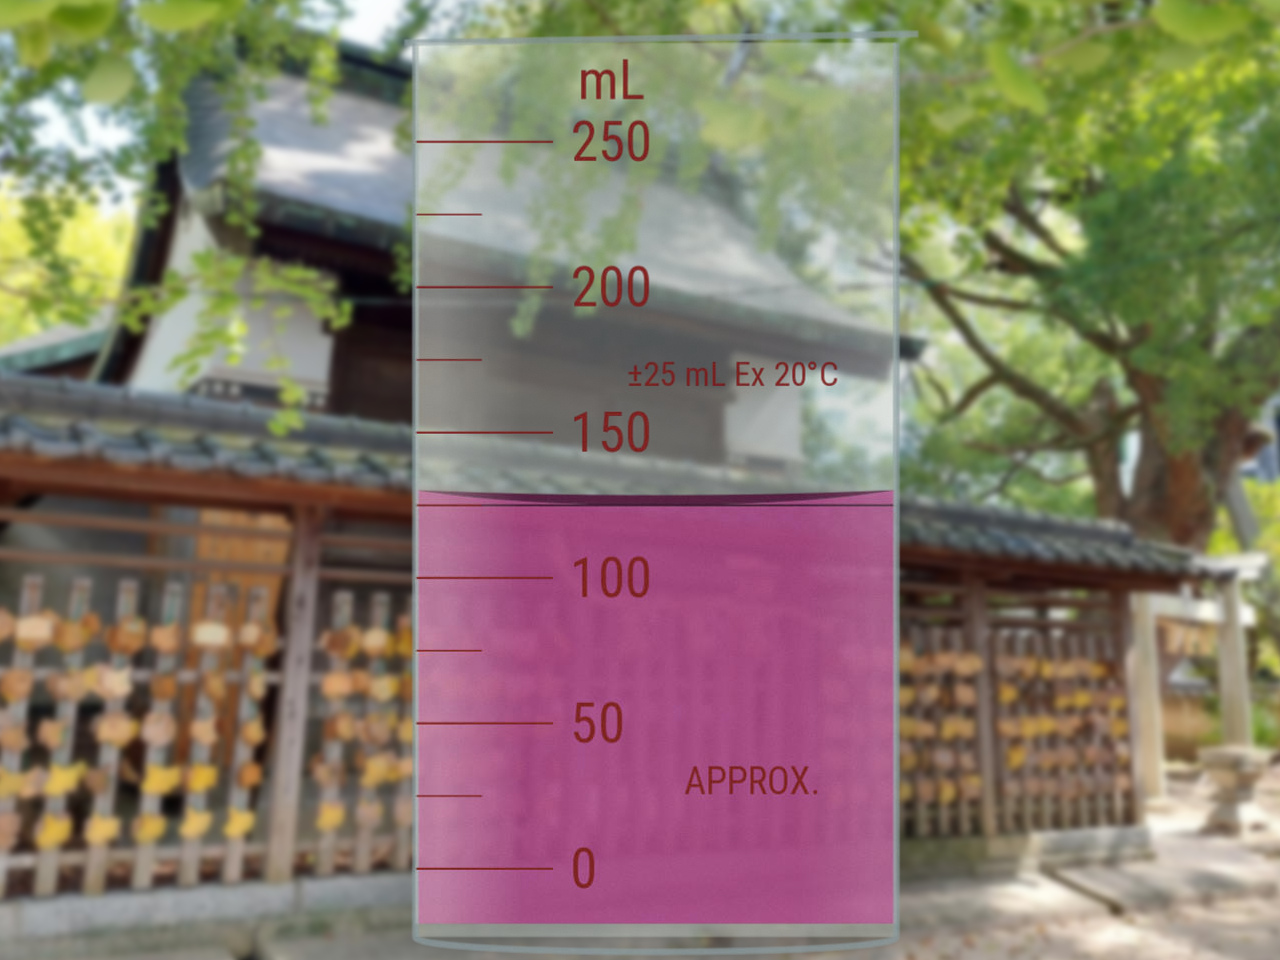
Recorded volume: 125
